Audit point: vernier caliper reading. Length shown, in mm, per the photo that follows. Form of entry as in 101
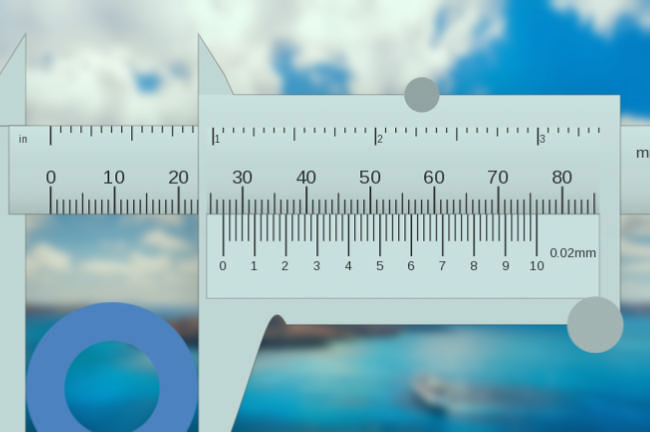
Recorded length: 27.0
